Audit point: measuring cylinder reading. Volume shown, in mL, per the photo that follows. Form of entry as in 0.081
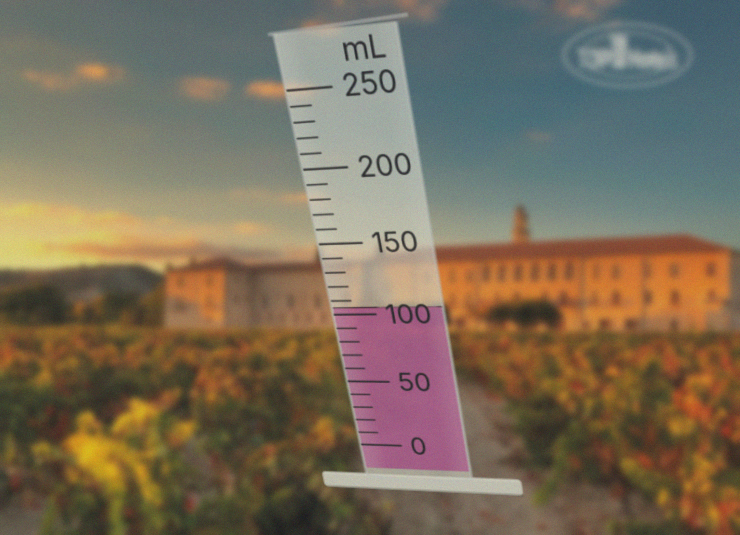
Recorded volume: 105
